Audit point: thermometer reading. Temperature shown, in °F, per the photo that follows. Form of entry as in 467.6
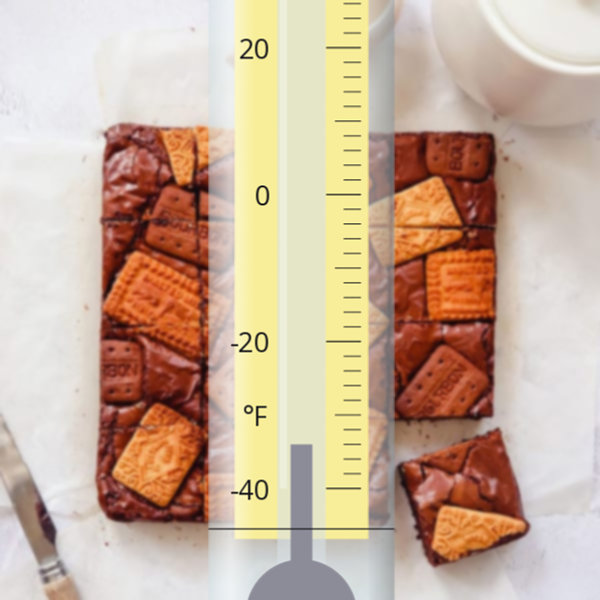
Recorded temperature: -34
